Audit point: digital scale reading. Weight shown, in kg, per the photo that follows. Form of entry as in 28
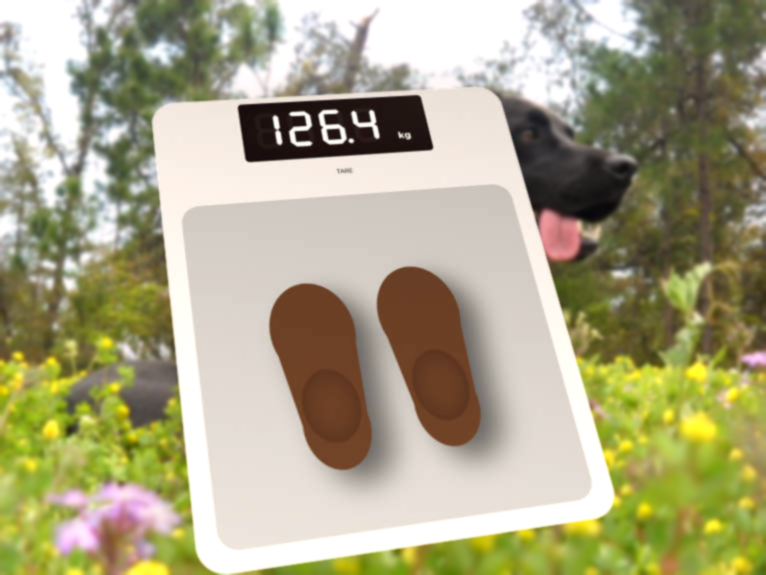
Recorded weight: 126.4
